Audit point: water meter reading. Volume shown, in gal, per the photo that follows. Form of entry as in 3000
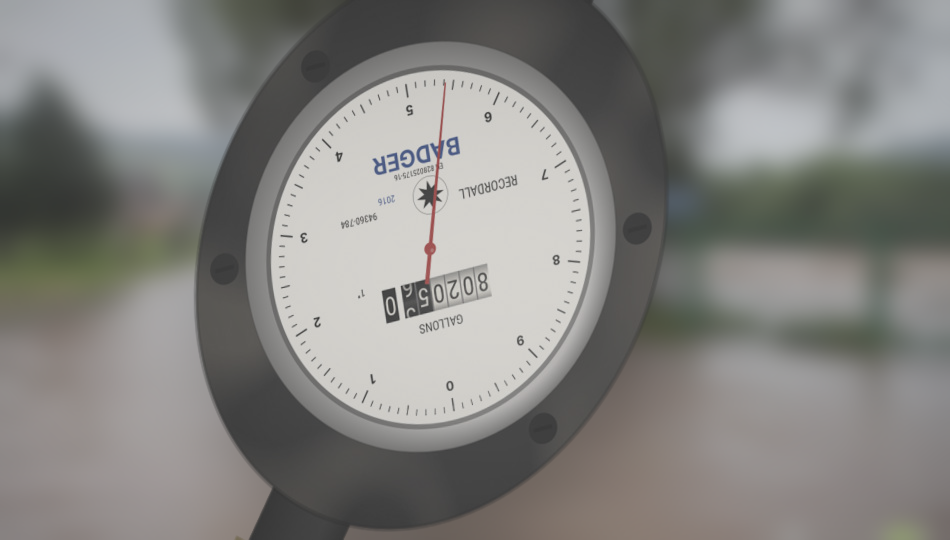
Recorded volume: 8020555.4
